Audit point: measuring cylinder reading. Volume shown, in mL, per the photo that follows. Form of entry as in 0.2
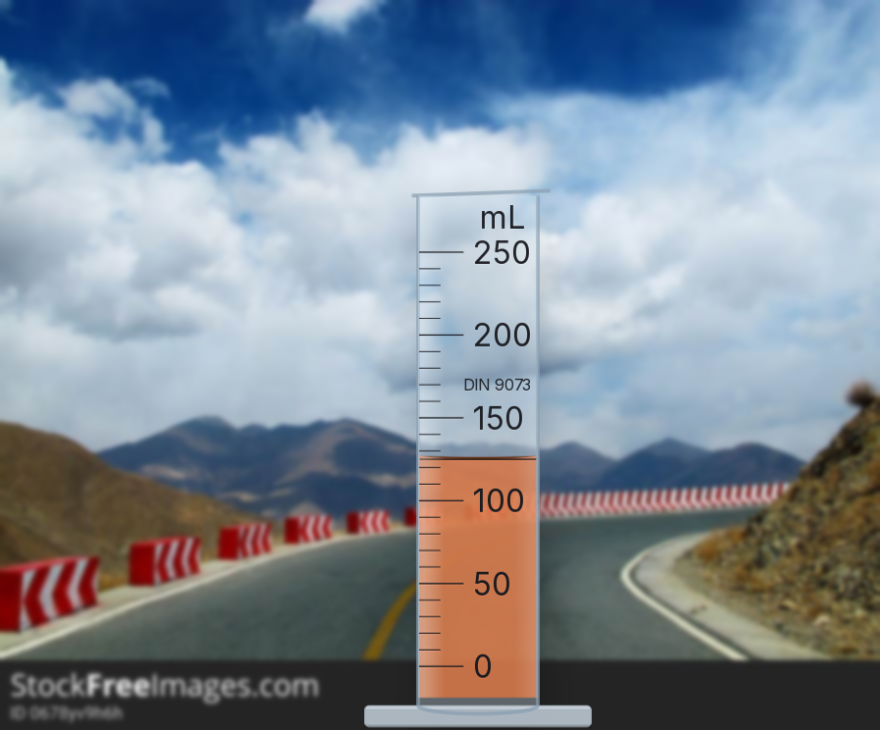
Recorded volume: 125
